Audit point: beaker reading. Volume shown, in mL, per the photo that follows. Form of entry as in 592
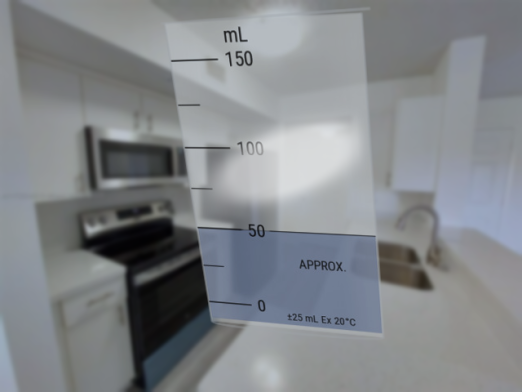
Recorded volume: 50
